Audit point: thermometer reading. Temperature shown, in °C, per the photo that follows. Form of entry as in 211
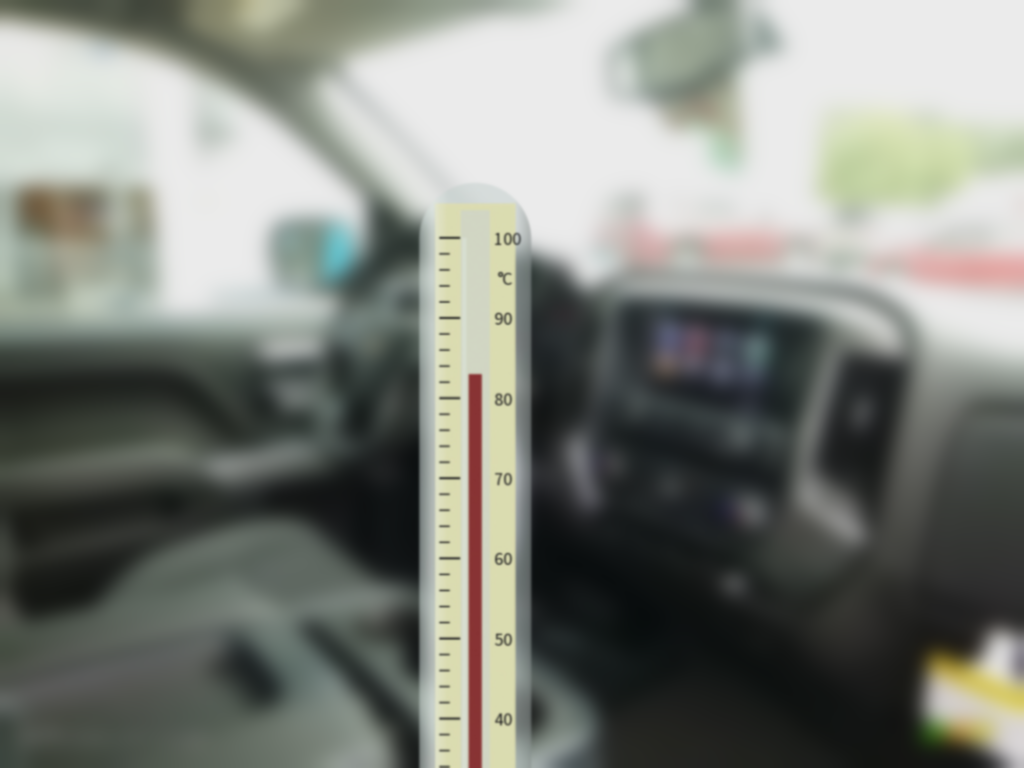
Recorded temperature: 83
